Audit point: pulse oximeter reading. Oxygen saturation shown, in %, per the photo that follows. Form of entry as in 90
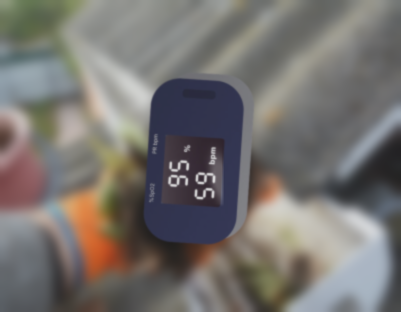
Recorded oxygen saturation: 95
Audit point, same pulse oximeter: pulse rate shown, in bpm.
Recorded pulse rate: 59
